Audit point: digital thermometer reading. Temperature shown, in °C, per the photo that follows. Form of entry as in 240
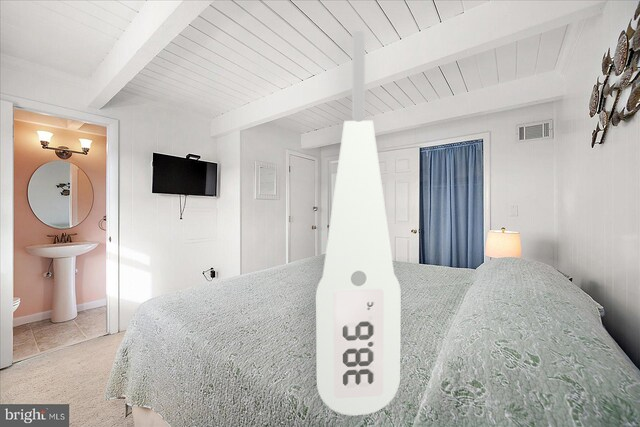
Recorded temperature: 38.6
